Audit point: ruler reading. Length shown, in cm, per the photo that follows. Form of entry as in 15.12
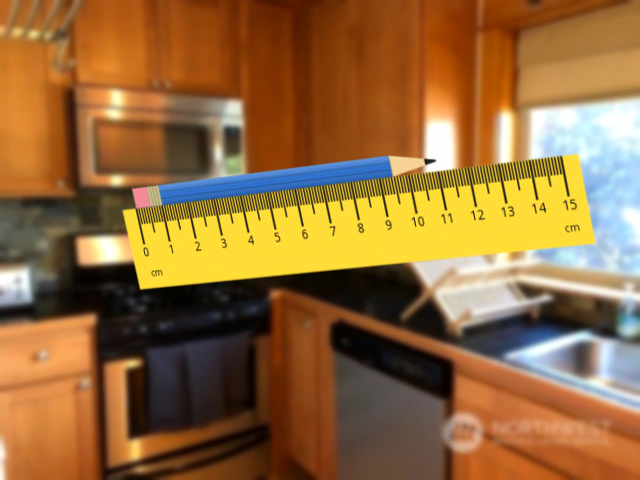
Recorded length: 11
